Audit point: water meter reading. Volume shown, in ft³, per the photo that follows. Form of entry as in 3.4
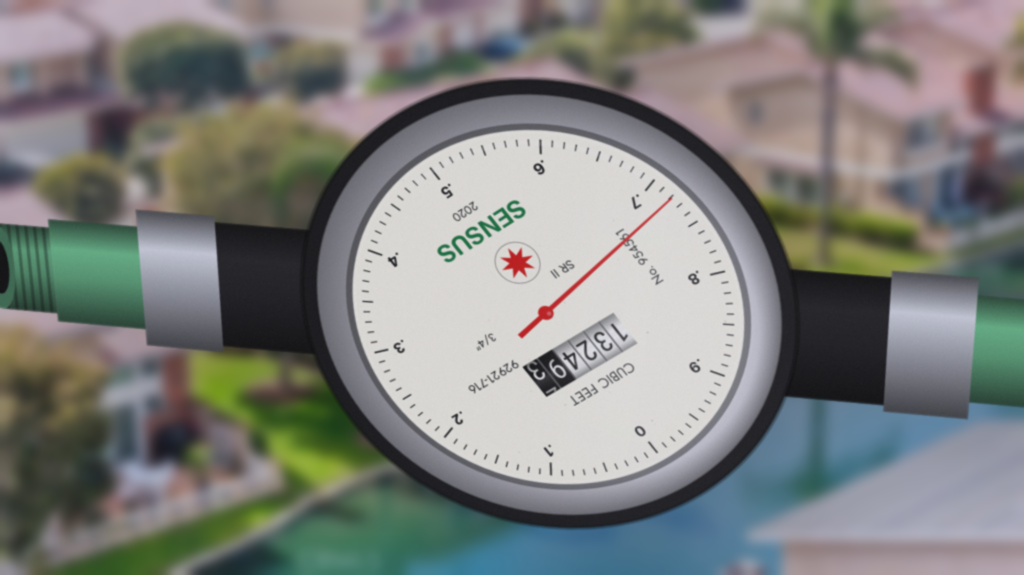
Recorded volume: 132492.72
